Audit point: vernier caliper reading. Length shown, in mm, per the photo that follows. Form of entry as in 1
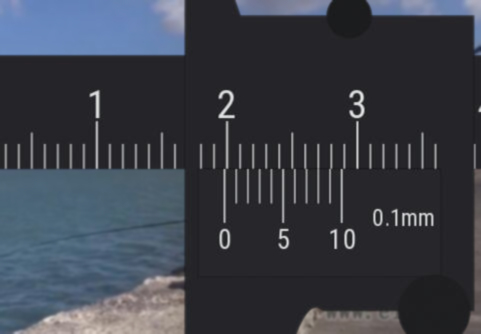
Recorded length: 19.8
